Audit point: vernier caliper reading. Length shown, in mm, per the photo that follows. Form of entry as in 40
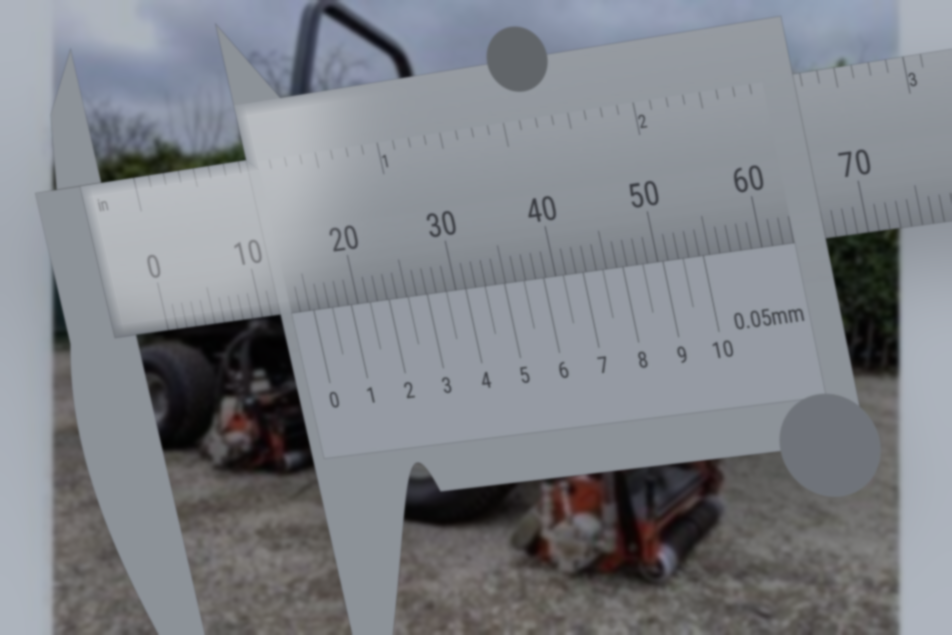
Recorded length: 15.4
